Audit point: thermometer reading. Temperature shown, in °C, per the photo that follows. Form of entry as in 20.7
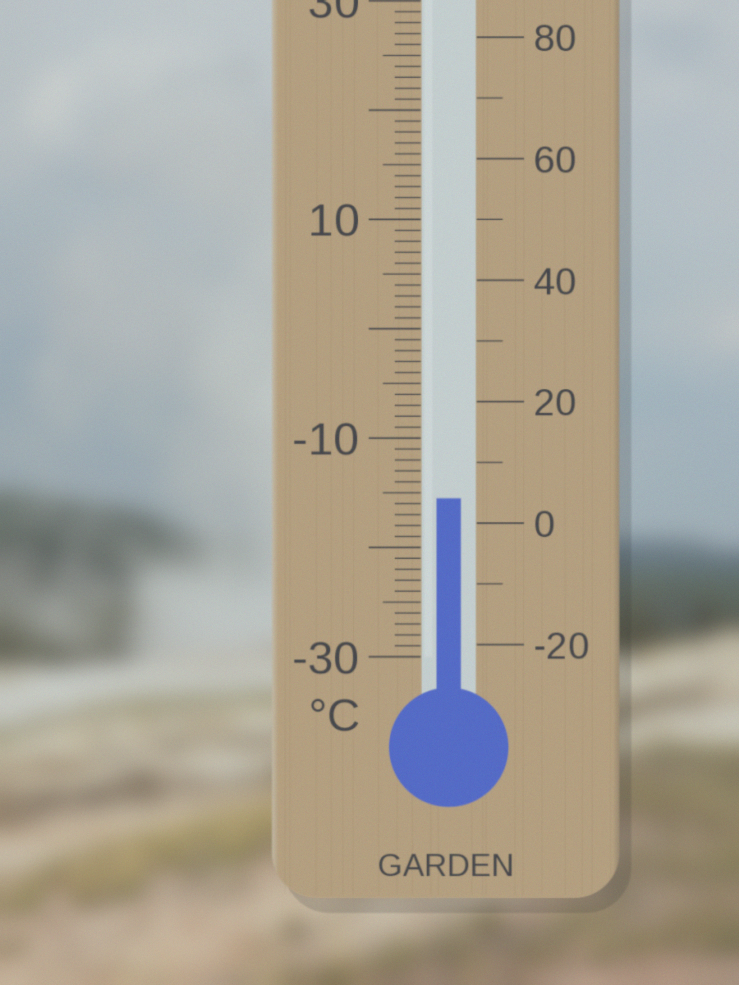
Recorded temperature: -15.5
